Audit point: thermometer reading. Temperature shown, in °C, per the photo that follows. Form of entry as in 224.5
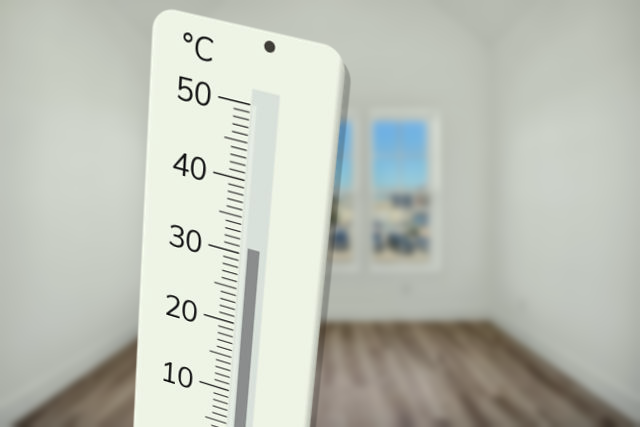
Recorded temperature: 31
